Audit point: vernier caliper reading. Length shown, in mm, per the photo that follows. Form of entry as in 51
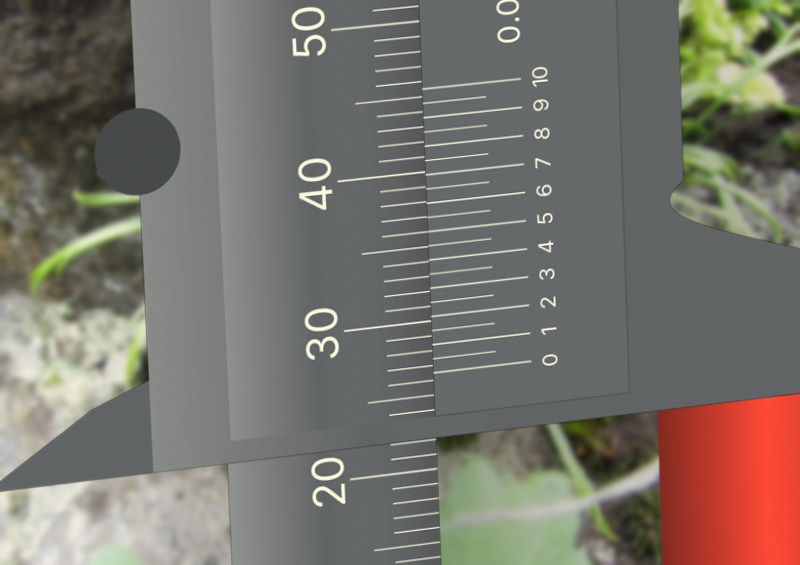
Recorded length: 26.5
